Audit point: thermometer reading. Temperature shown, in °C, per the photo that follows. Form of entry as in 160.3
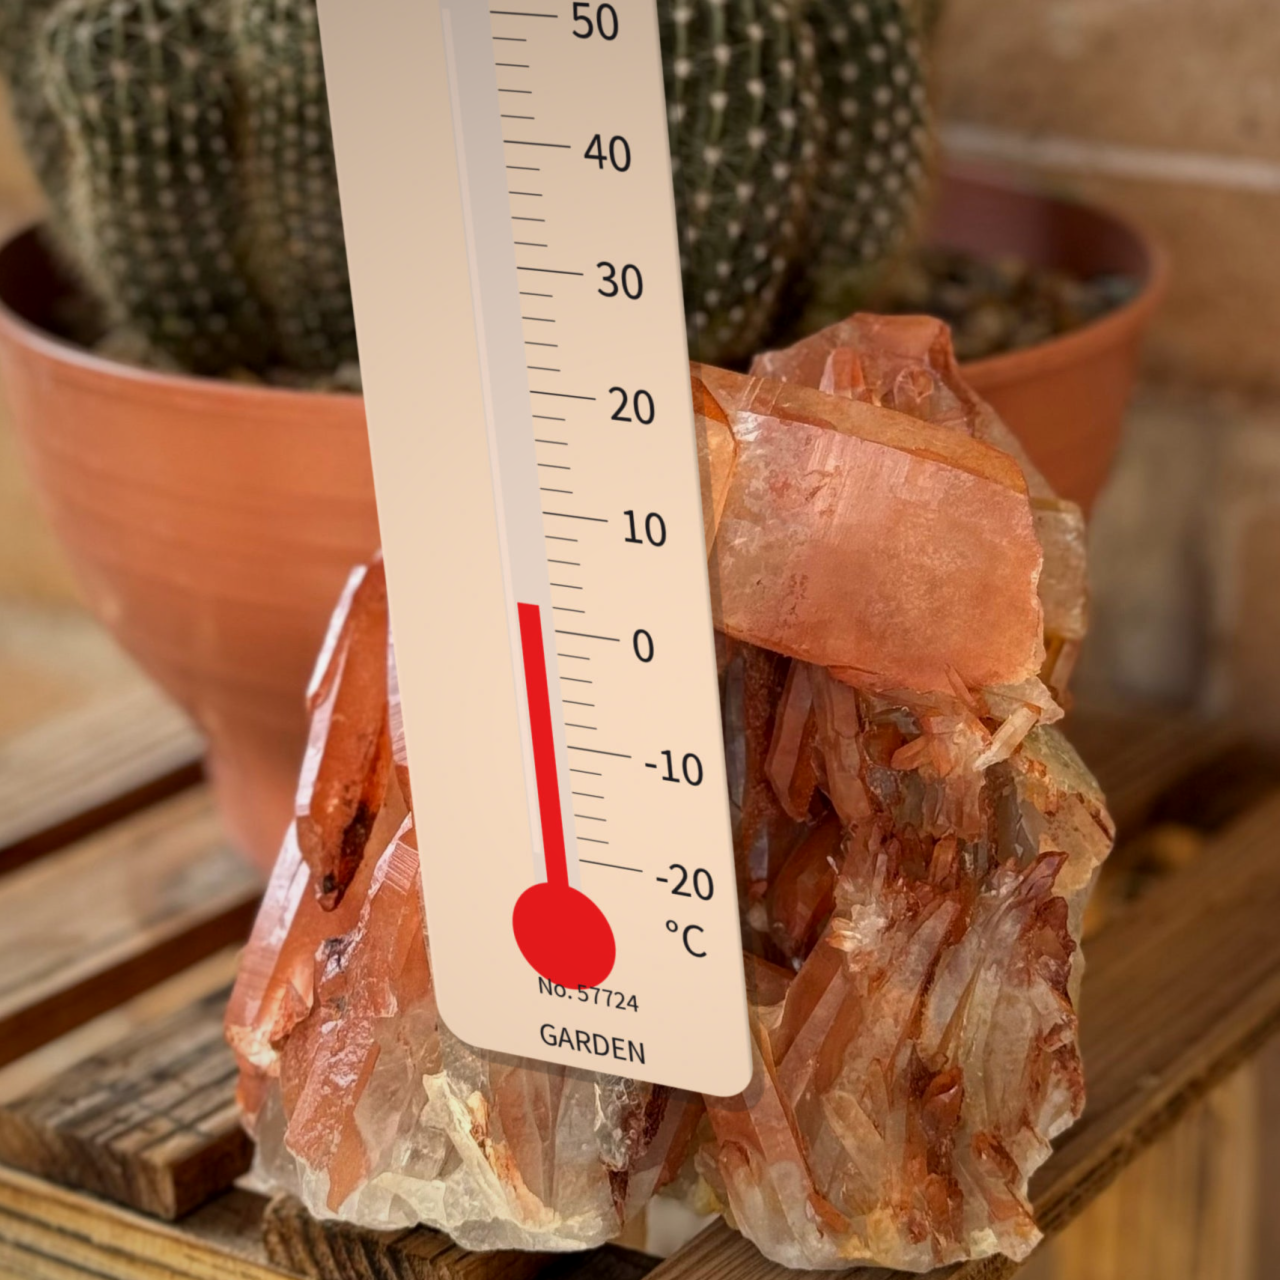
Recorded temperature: 2
